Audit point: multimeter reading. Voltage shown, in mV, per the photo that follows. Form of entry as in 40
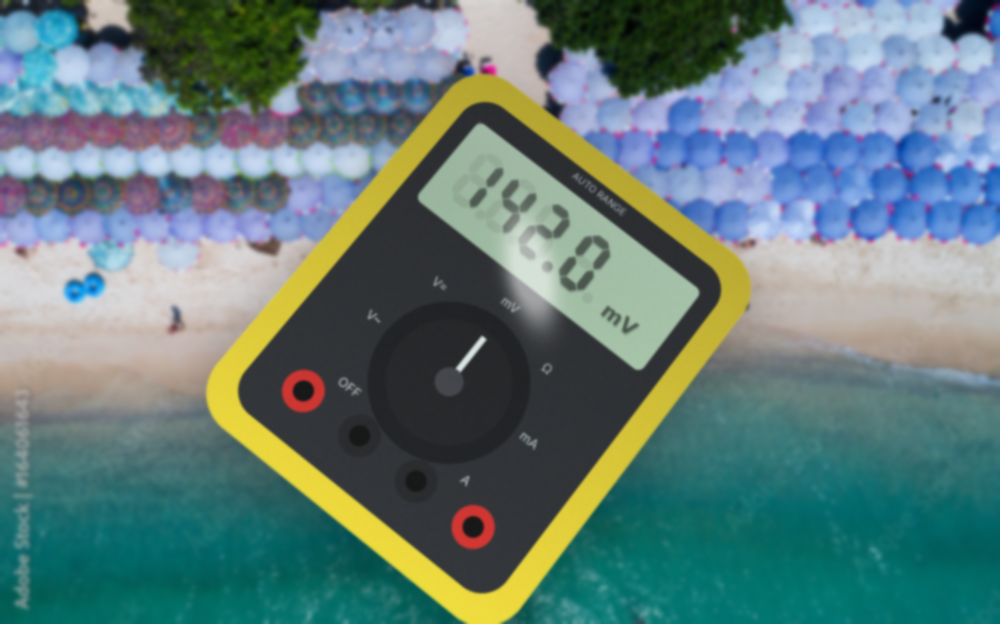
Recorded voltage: 142.0
